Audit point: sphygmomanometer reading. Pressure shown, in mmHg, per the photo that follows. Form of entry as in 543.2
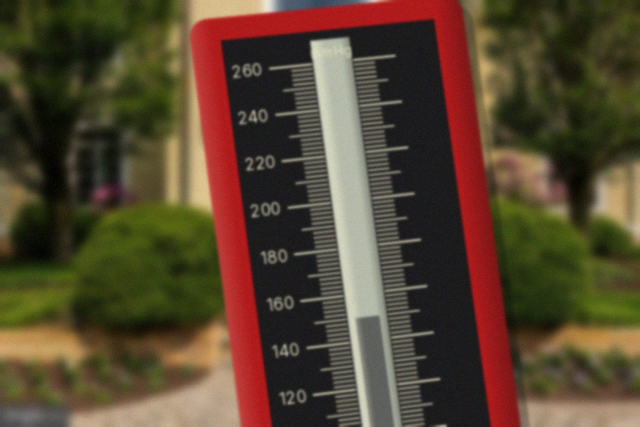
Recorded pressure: 150
